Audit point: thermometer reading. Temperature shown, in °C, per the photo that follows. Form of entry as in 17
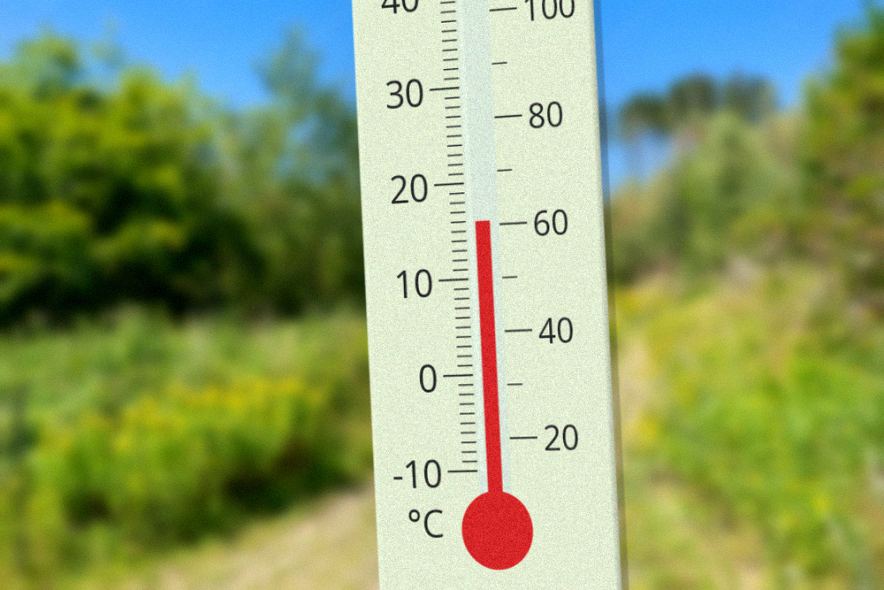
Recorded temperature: 16
